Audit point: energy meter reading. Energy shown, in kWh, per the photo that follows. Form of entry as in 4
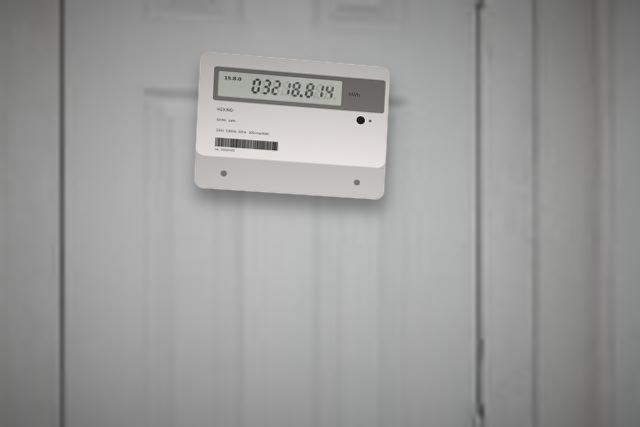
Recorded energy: 3218.814
